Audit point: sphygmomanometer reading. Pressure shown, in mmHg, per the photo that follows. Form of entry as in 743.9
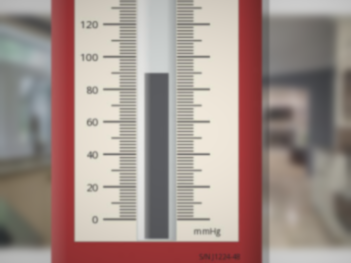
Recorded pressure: 90
